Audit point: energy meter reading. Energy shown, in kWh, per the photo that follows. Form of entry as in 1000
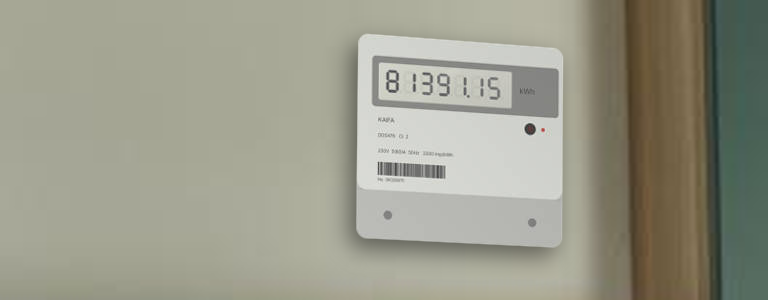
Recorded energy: 81391.15
